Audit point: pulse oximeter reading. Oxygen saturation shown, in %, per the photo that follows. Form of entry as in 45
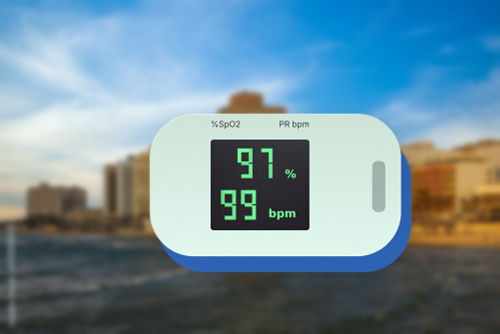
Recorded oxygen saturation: 97
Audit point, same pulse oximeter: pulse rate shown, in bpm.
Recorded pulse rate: 99
